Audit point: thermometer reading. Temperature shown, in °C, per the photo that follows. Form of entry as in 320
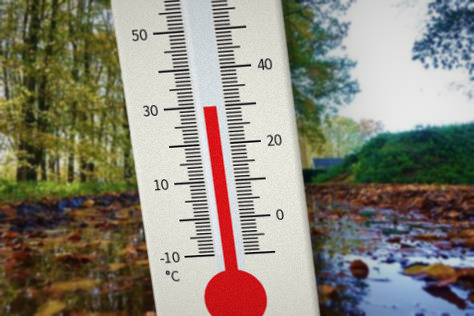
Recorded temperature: 30
